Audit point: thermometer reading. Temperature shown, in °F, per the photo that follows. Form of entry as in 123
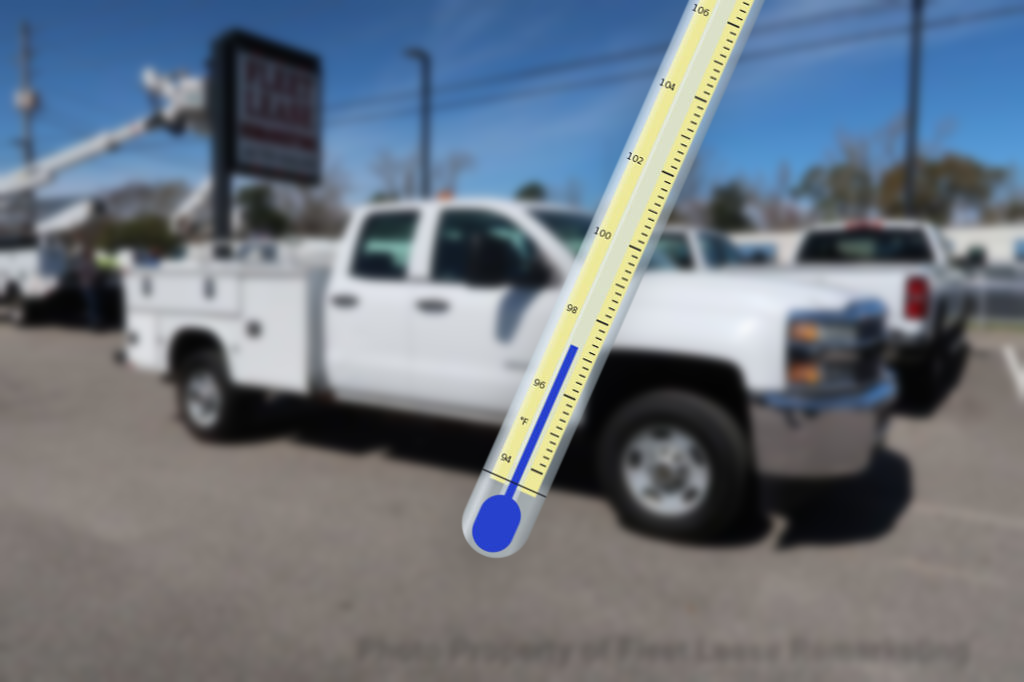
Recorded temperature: 97.2
